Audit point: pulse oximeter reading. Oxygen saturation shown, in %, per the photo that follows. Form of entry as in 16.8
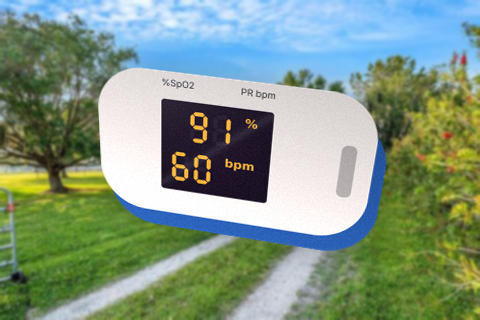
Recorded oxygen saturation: 91
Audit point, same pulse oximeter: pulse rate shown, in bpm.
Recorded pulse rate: 60
